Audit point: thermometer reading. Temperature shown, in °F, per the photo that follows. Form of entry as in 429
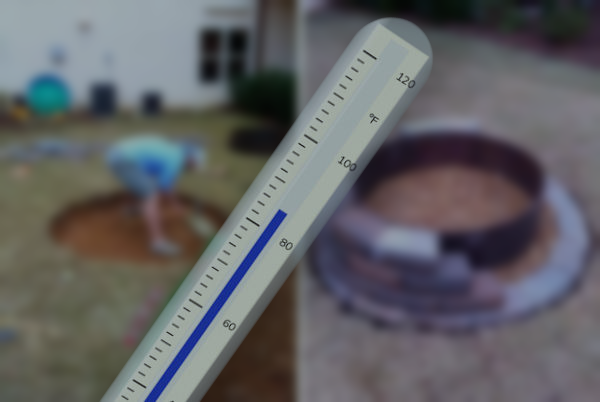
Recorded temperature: 85
